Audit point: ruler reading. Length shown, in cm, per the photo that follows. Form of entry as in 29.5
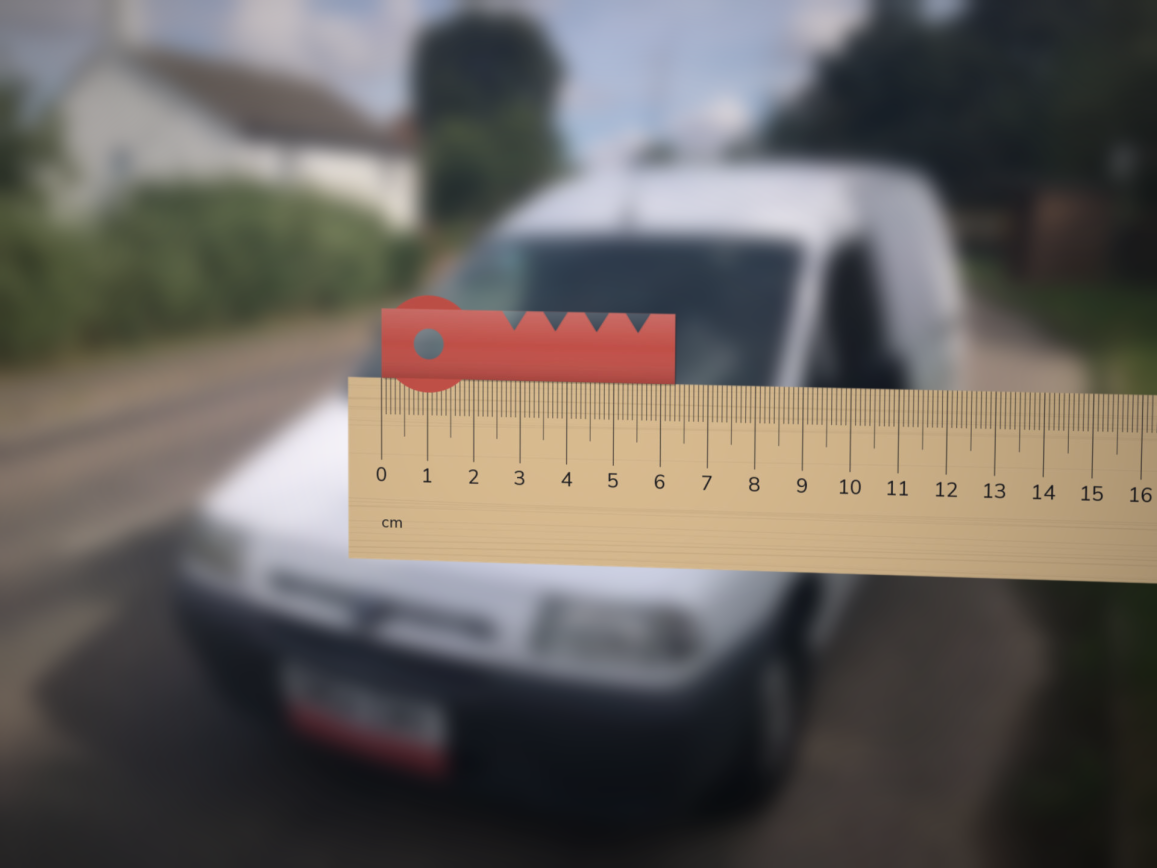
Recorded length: 6.3
